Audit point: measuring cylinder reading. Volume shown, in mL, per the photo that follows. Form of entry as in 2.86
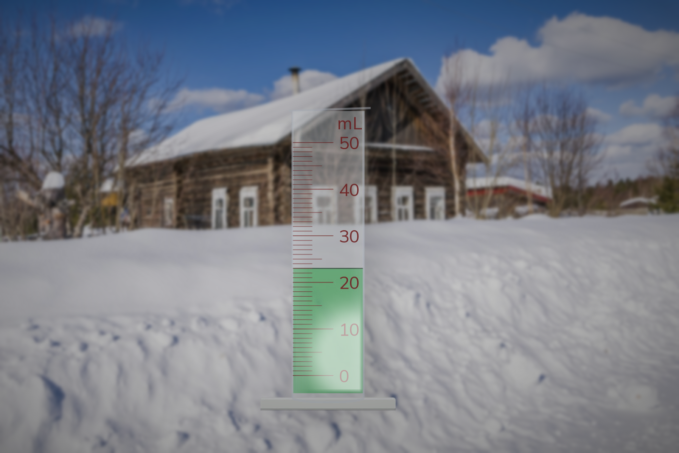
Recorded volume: 23
